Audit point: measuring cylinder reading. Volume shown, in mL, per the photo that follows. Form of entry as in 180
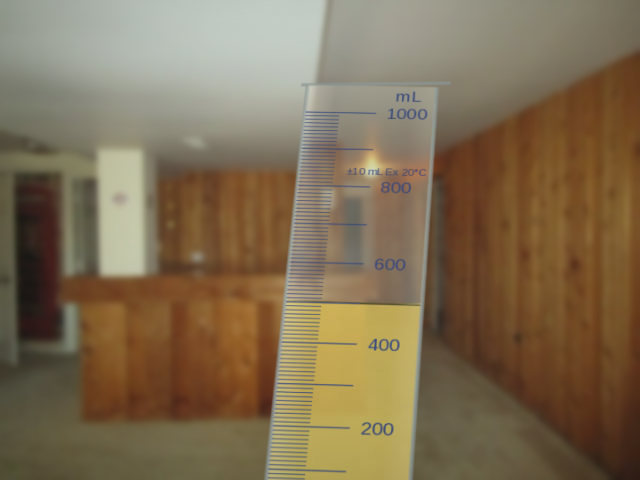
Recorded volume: 500
